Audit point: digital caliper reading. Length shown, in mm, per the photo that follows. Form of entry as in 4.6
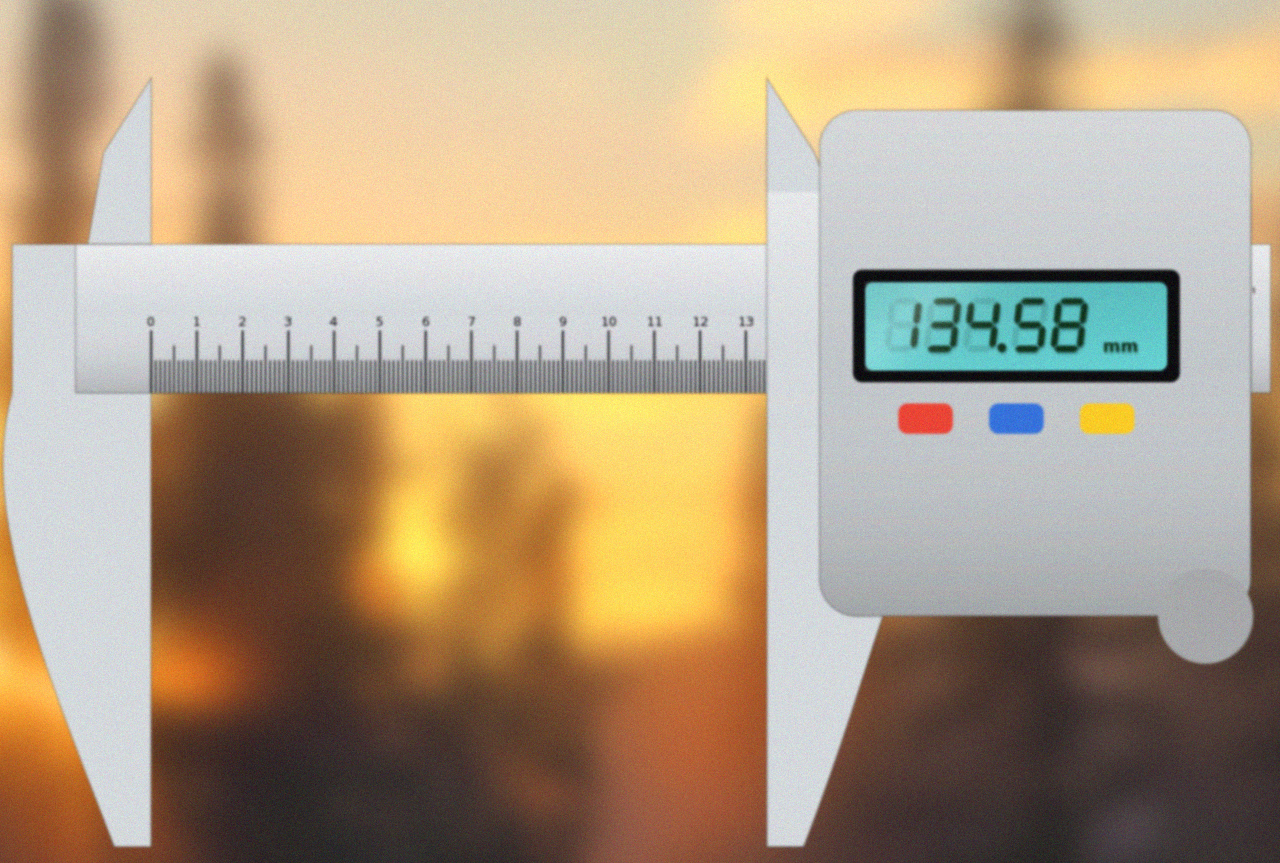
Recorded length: 134.58
